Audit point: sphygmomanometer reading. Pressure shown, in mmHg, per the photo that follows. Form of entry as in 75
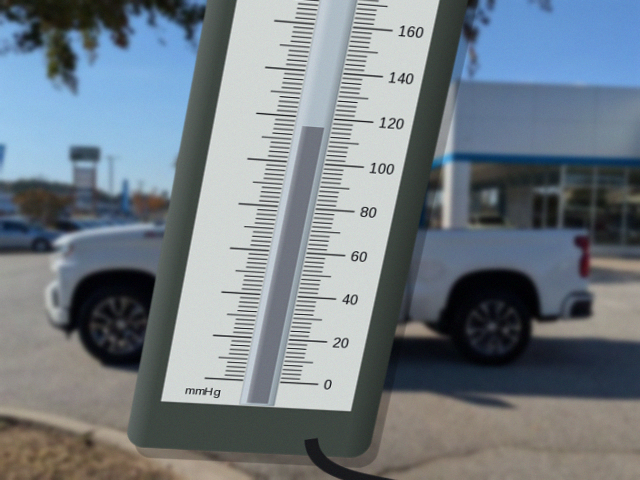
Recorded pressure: 116
